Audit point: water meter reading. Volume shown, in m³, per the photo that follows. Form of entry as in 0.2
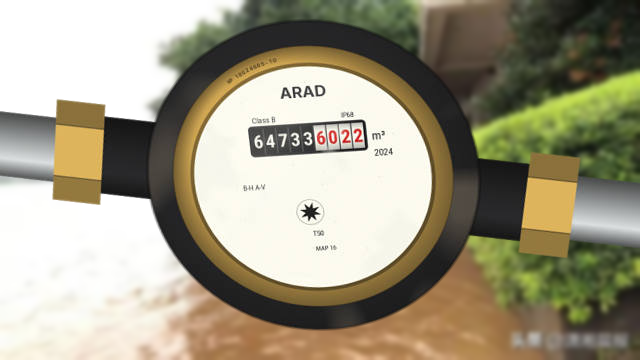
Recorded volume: 64733.6022
